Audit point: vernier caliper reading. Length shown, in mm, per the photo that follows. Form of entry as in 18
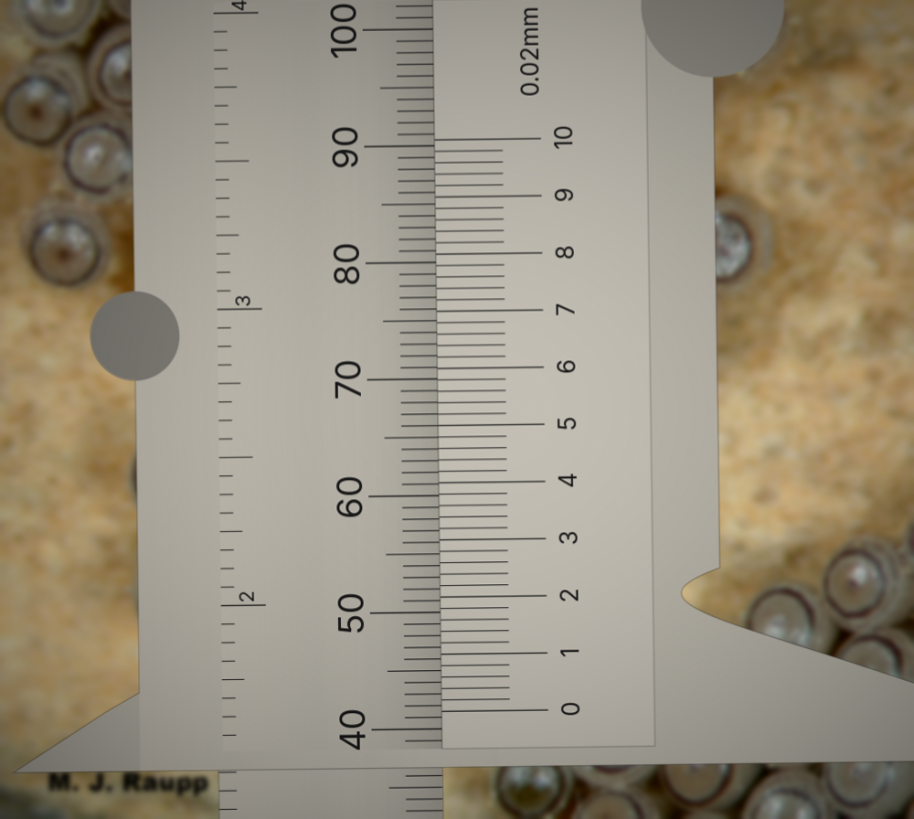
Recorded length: 41.5
